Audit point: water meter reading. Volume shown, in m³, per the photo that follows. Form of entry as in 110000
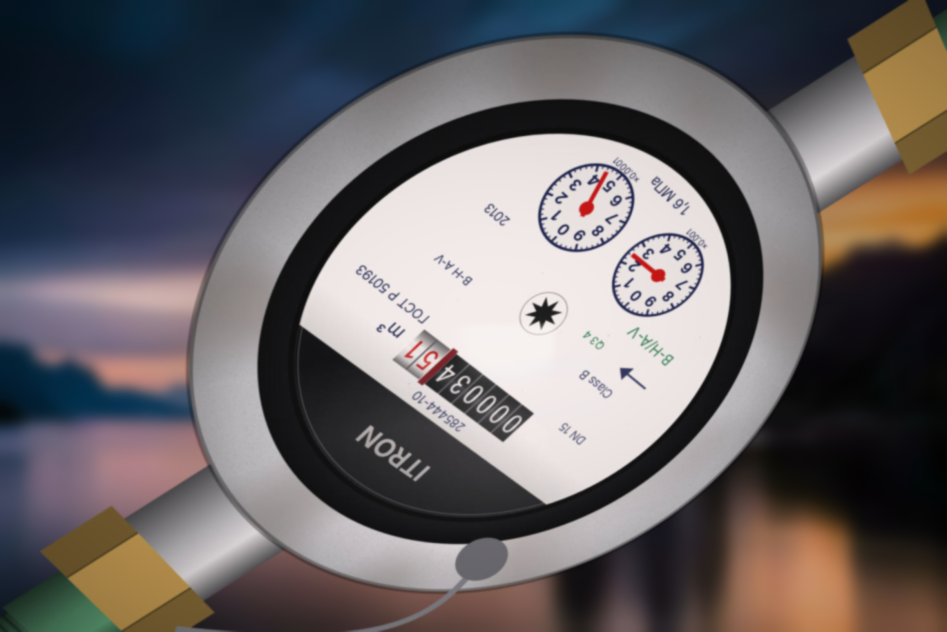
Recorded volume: 34.5124
